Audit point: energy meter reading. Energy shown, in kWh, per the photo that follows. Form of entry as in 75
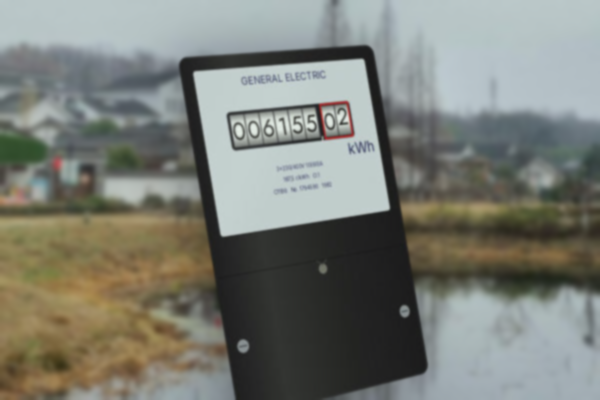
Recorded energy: 6155.02
